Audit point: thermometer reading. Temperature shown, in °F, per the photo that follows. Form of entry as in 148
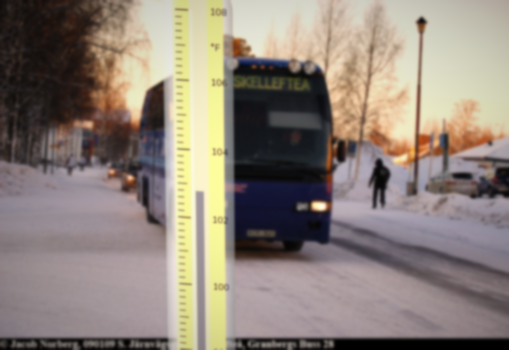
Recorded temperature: 102.8
